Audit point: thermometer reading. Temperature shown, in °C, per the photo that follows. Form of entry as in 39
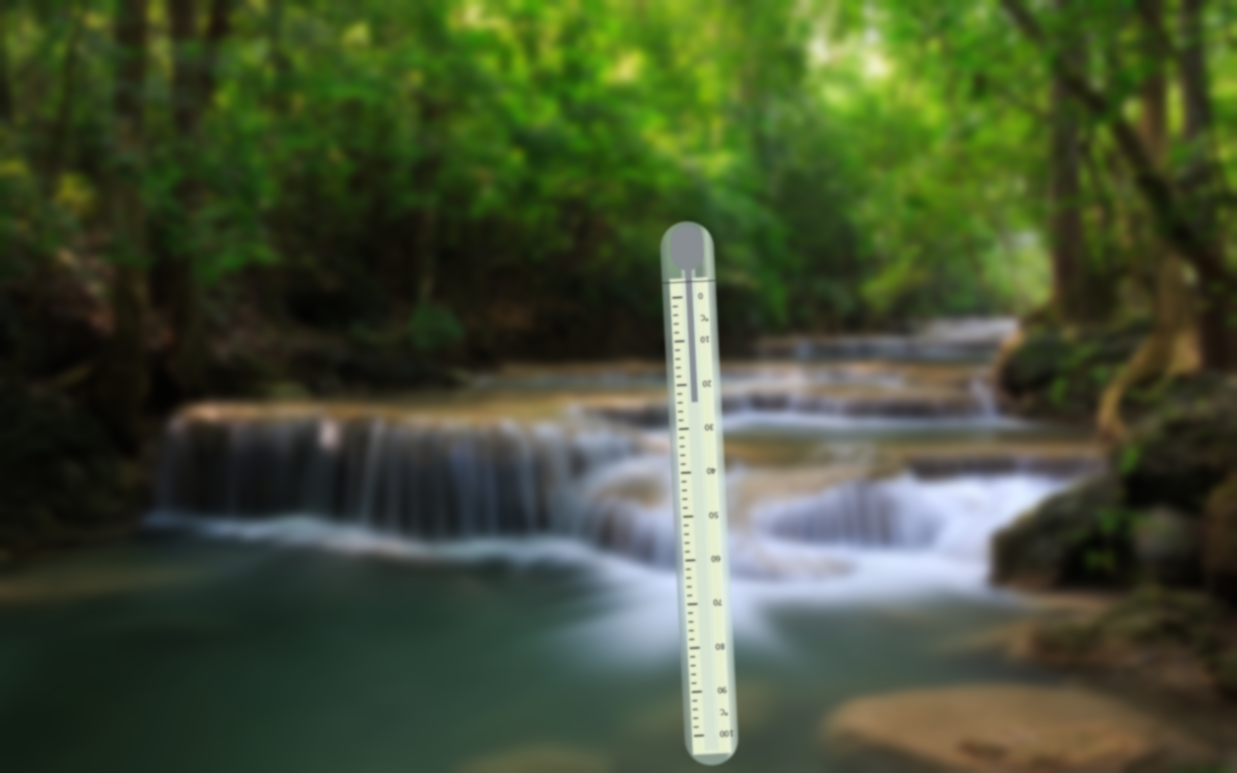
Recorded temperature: 24
